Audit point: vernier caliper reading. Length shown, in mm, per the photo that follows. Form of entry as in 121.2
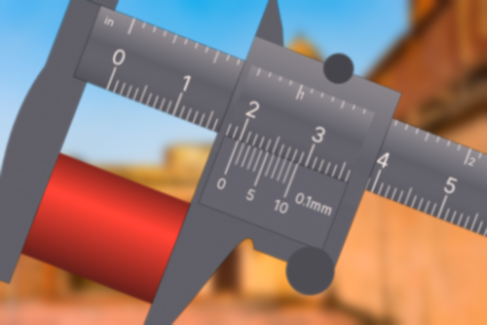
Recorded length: 19.8
